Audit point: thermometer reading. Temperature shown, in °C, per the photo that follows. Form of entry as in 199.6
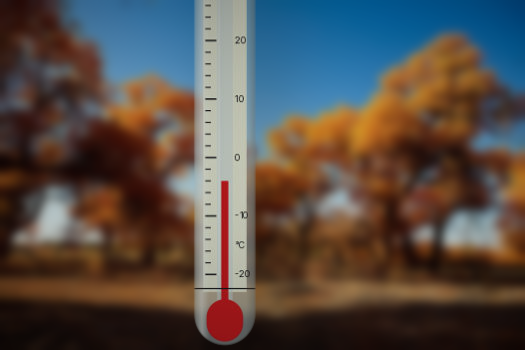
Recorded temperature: -4
